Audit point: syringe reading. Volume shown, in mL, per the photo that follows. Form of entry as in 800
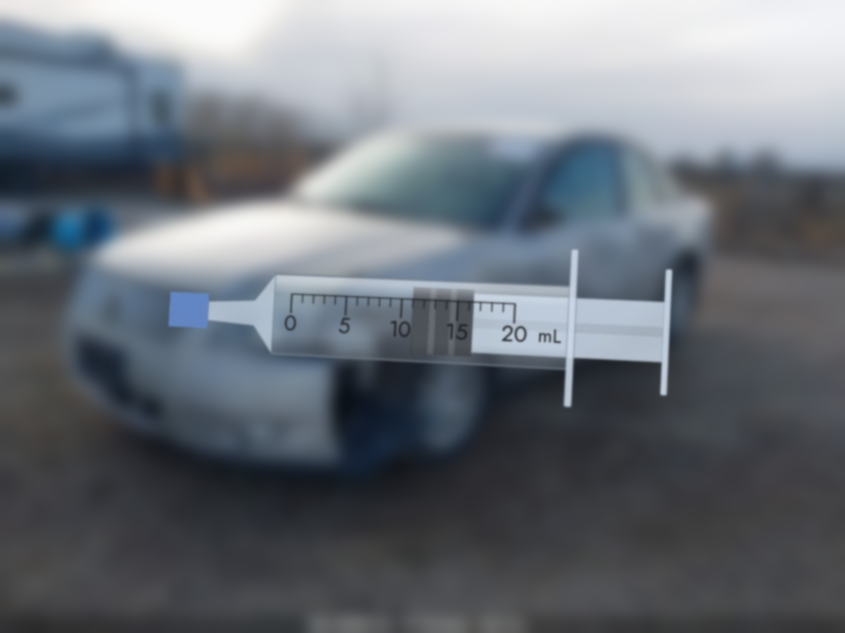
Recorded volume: 11
